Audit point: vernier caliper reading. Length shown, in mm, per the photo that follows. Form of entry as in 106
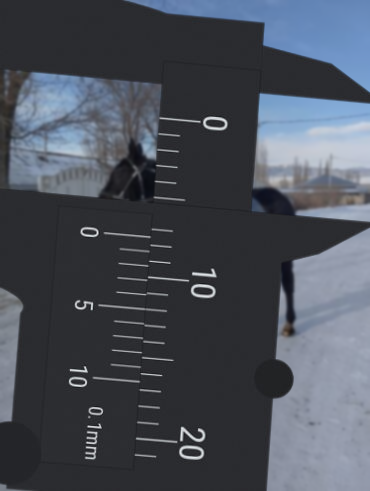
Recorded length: 7.5
